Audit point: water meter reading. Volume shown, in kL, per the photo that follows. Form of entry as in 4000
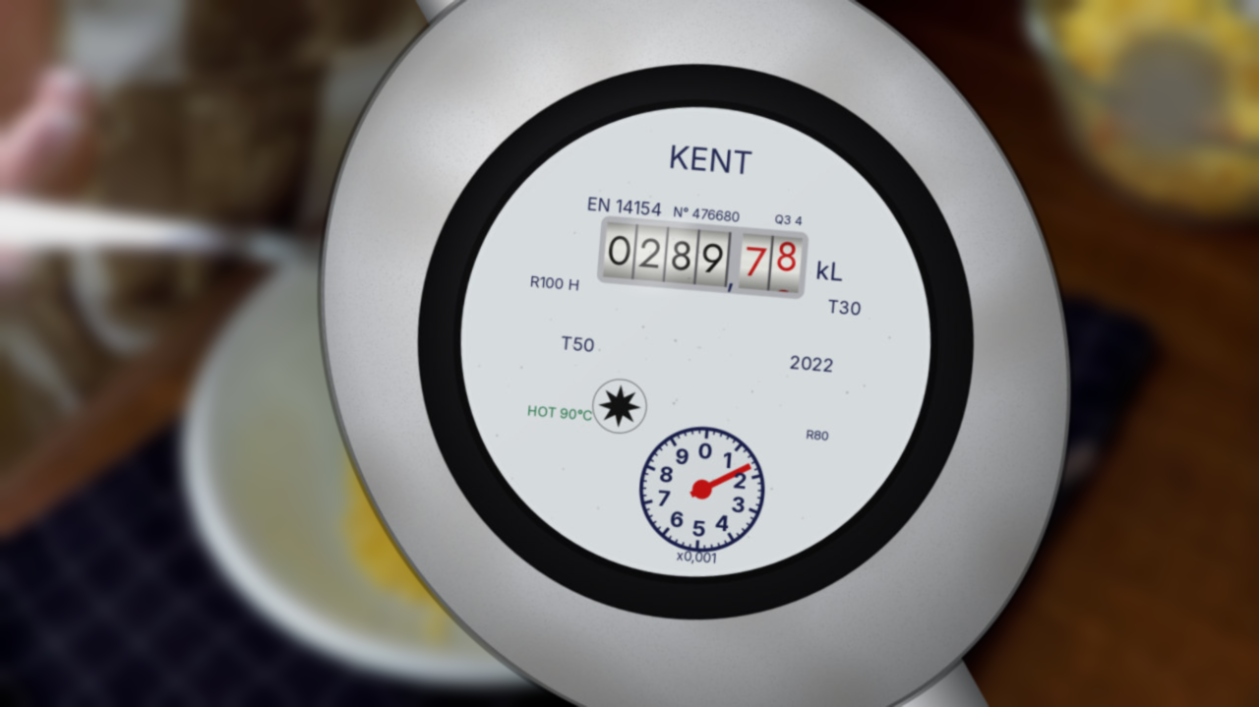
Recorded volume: 289.781
